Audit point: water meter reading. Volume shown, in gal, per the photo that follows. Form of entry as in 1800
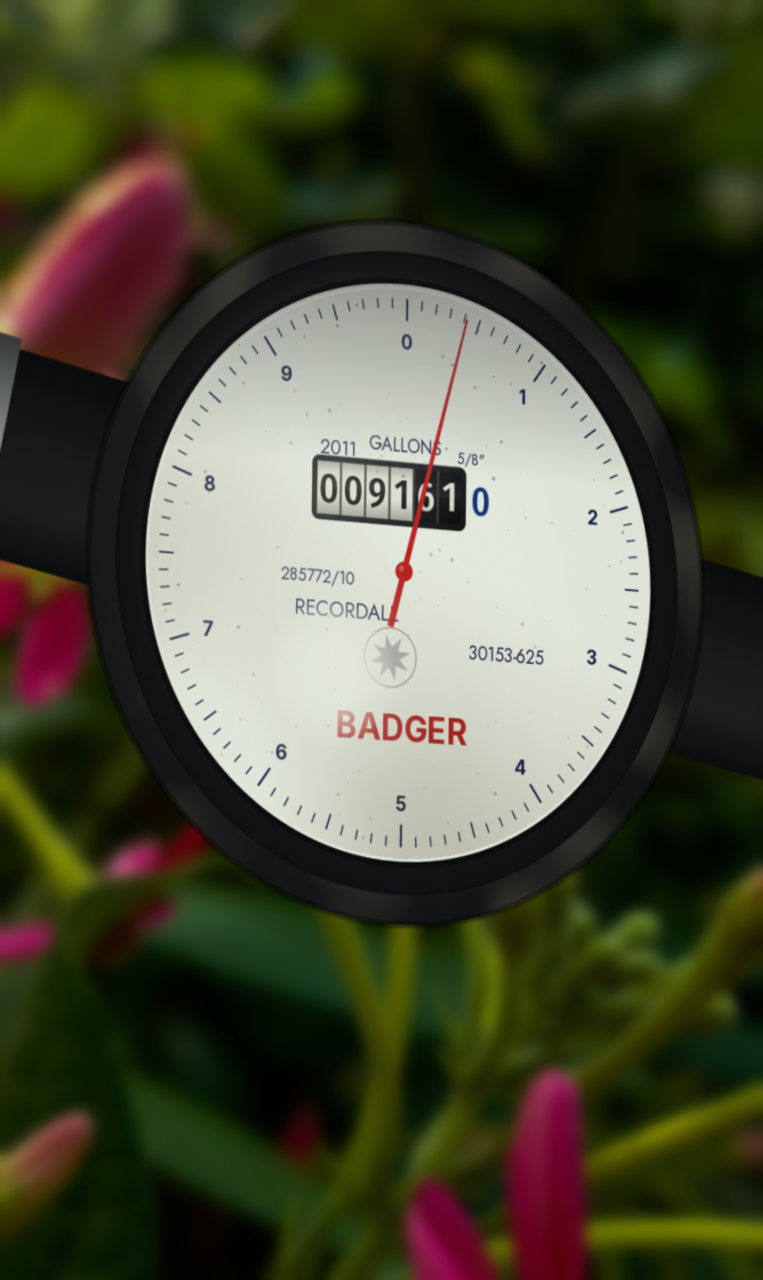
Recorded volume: 91610.4
